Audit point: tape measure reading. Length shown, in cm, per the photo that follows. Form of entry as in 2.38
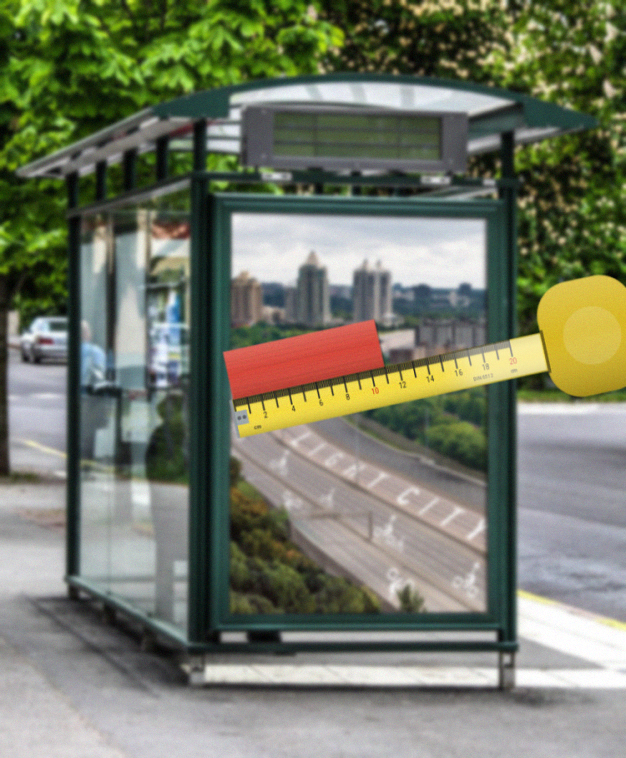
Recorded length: 11
